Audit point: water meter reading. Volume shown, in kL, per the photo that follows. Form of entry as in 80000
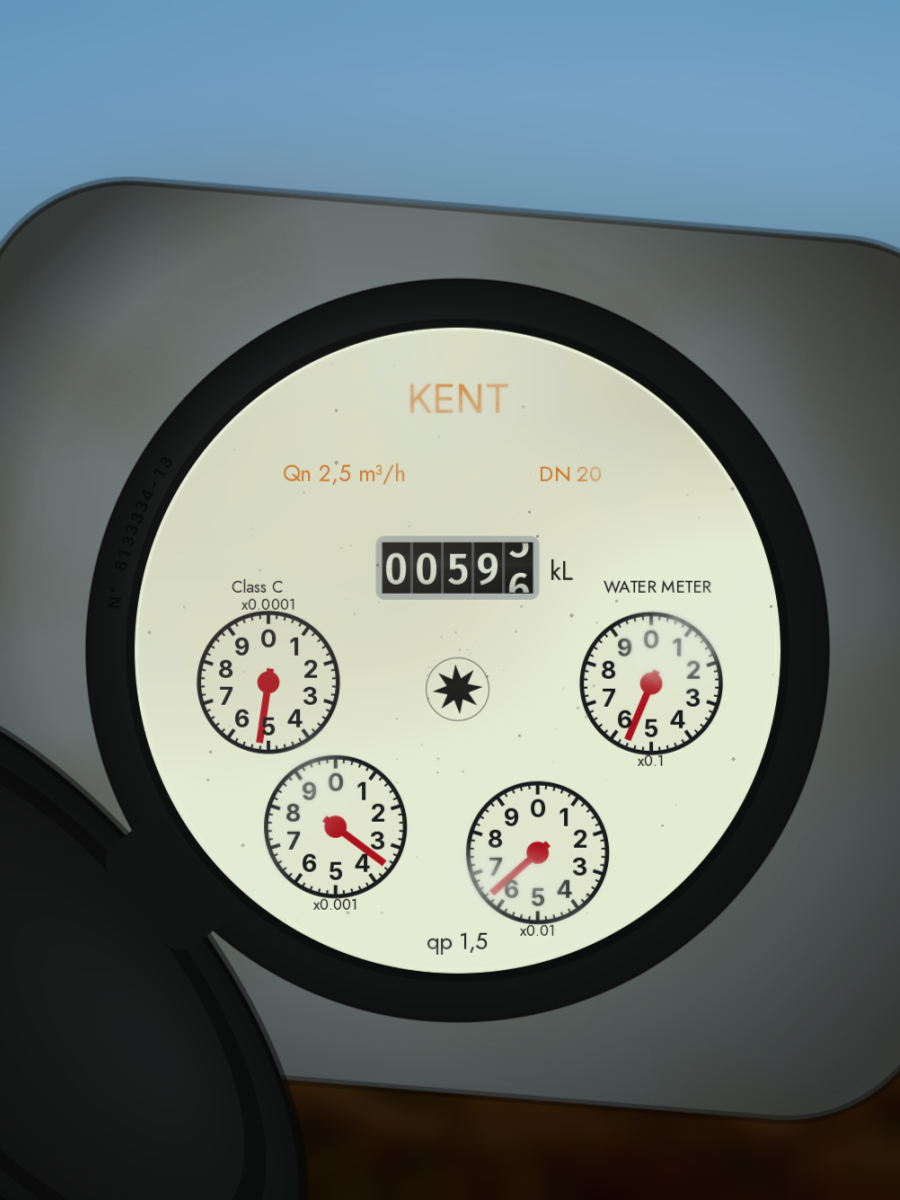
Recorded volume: 595.5635
